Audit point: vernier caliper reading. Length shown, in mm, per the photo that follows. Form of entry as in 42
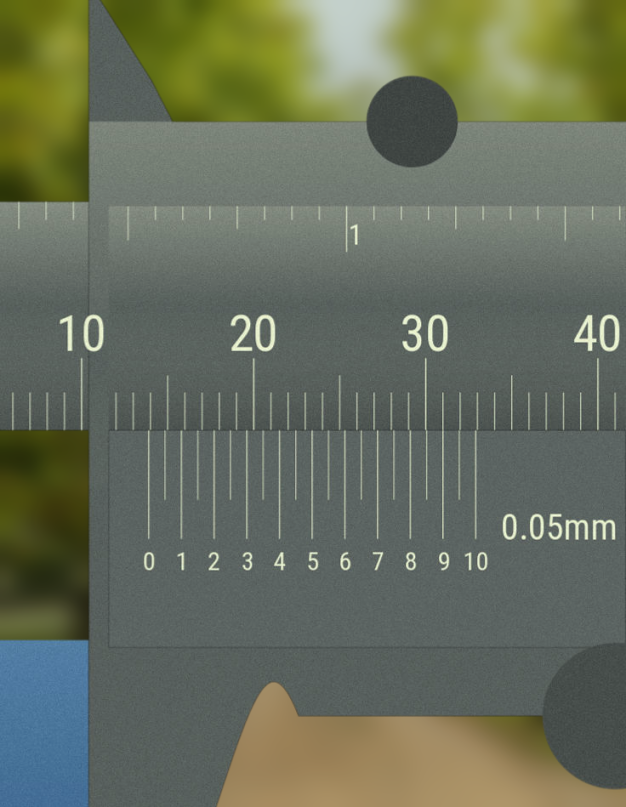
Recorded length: 13.9
